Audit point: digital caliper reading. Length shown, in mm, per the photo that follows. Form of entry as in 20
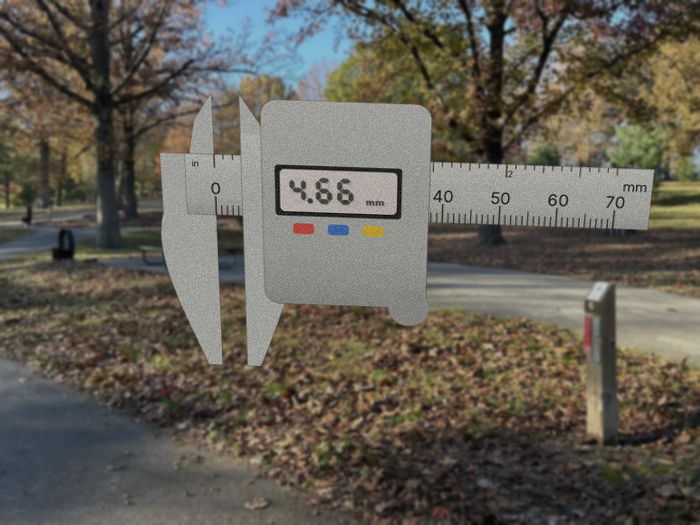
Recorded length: 4.66
